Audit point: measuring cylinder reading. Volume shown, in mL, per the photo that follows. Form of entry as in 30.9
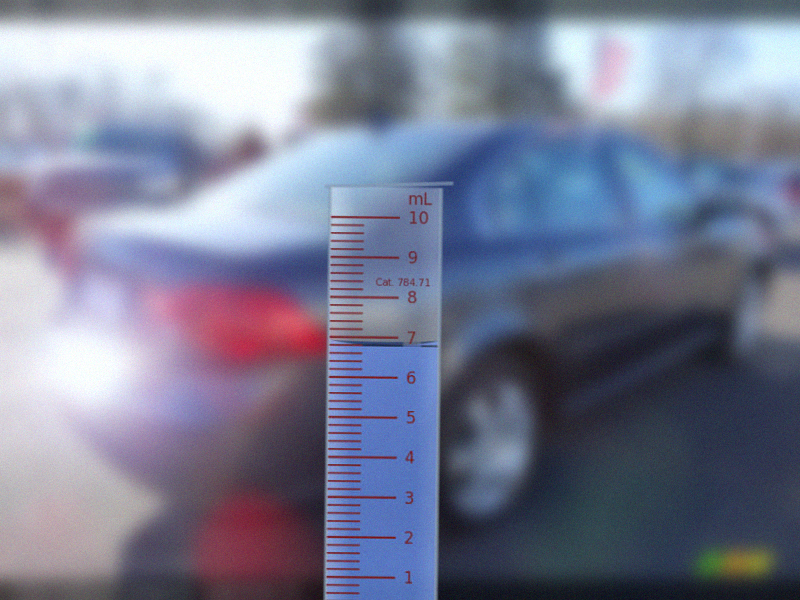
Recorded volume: 6.8
